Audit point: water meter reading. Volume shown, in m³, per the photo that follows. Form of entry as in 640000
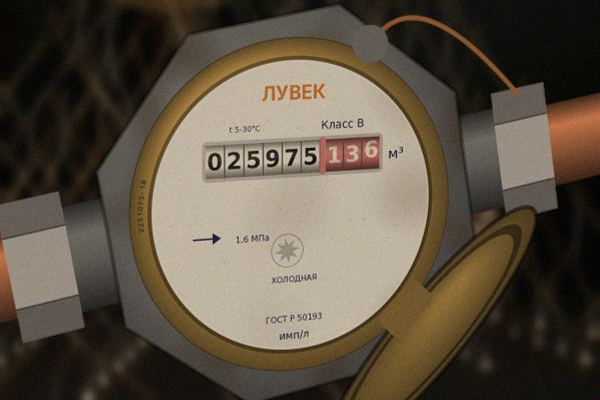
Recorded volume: 25975.136
